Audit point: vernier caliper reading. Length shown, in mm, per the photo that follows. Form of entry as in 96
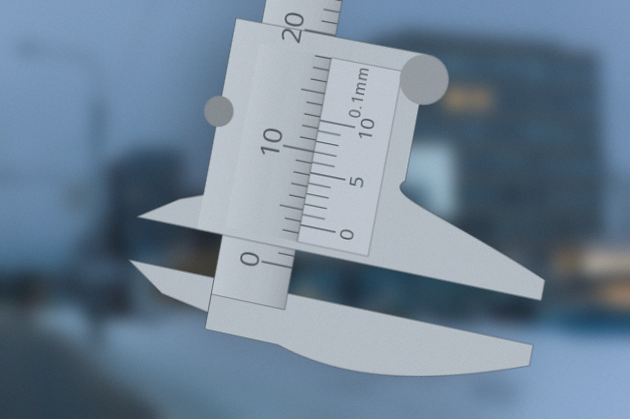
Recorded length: 3.7
